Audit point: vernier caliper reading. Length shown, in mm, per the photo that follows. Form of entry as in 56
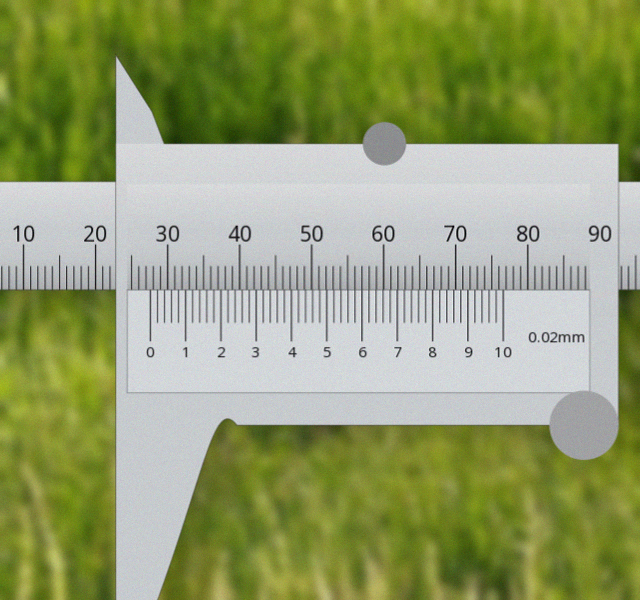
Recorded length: 27.6
